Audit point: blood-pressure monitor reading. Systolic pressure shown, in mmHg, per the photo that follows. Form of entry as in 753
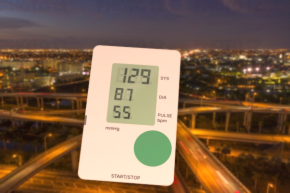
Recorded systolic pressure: 129
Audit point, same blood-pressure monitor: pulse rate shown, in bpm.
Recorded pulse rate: 55
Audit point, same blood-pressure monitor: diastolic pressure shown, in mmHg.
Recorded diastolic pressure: 87
